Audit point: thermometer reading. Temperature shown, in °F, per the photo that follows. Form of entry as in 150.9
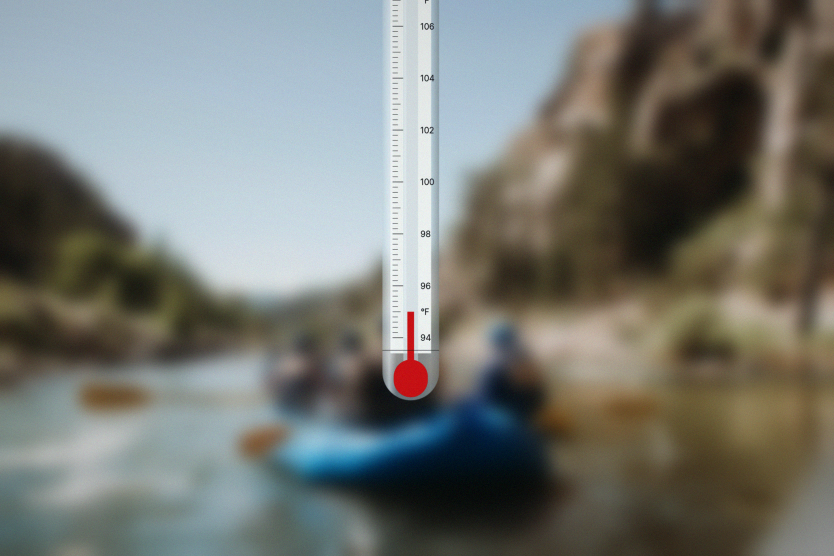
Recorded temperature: 95
